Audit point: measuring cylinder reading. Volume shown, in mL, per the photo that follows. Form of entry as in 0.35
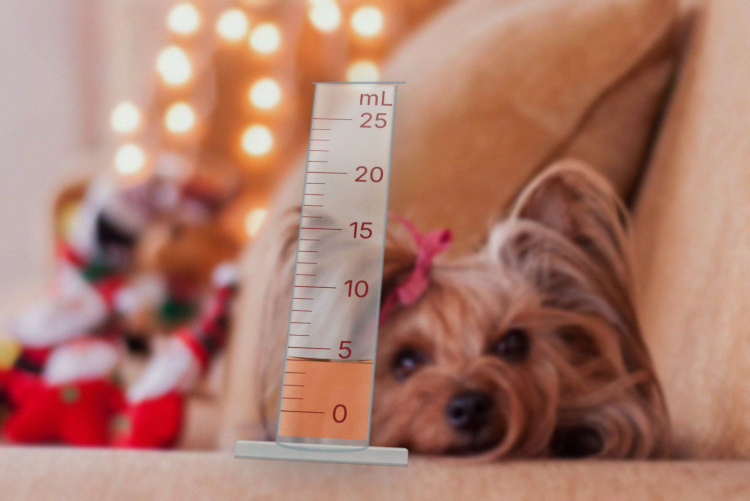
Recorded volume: 4
